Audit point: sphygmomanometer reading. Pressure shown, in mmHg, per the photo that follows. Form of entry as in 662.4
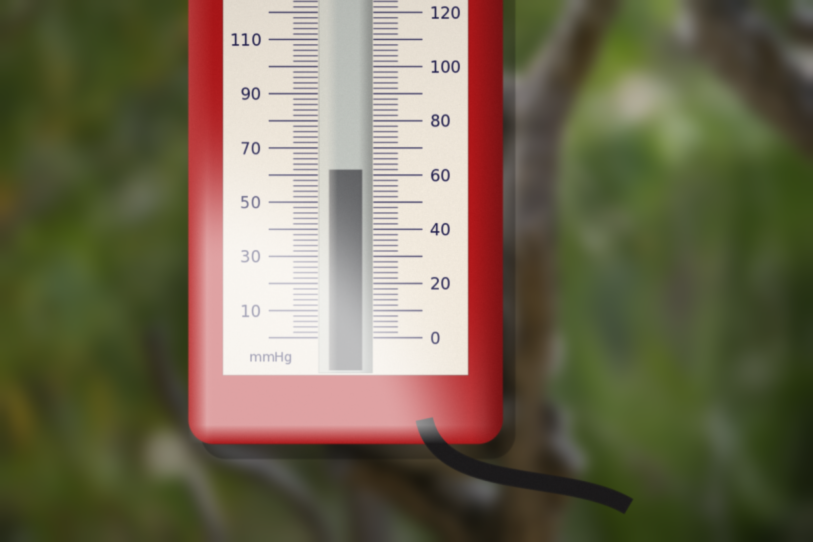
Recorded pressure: 62
